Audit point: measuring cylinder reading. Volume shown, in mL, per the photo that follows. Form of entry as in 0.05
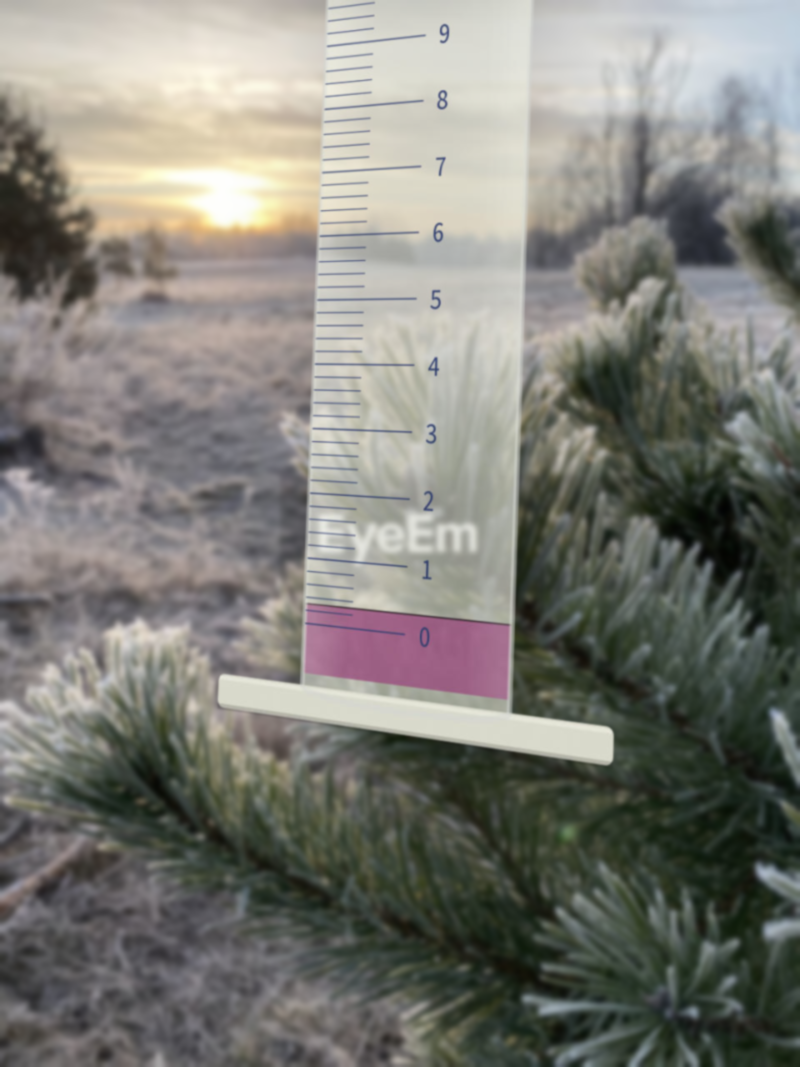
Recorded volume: 0.3
